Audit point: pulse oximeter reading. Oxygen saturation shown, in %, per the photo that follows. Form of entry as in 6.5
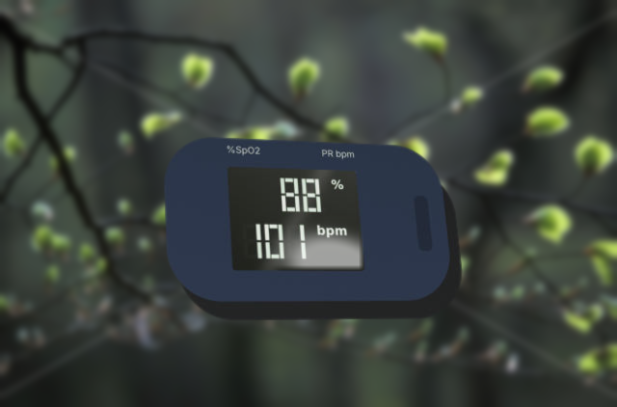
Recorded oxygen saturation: 88
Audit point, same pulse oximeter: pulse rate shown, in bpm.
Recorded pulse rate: 101
